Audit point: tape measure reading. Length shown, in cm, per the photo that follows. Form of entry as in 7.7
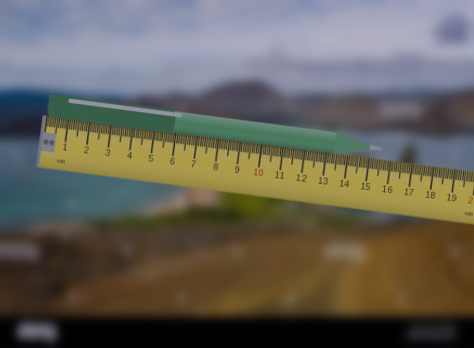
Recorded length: 15.5
